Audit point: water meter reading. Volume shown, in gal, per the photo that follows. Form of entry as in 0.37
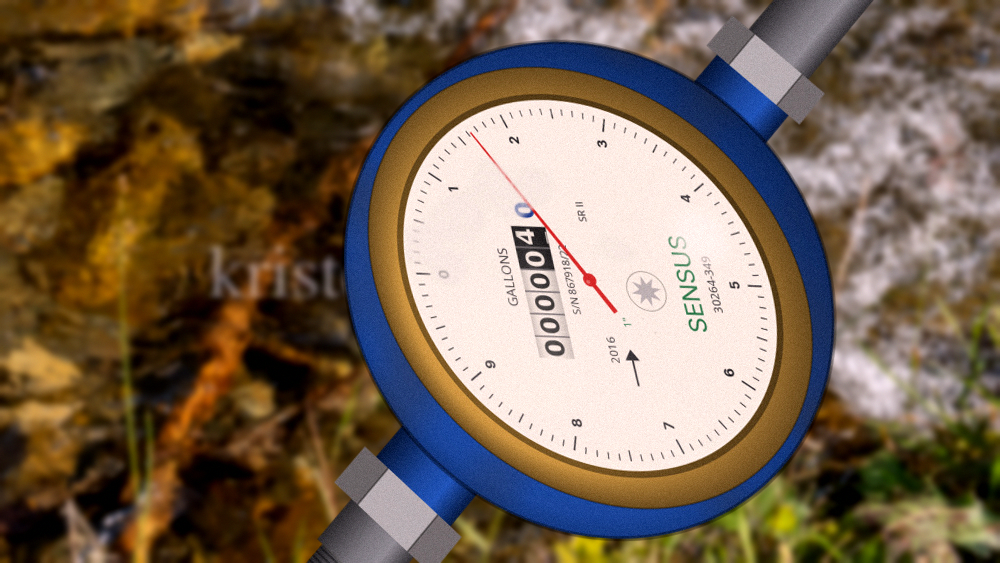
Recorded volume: 41.6
